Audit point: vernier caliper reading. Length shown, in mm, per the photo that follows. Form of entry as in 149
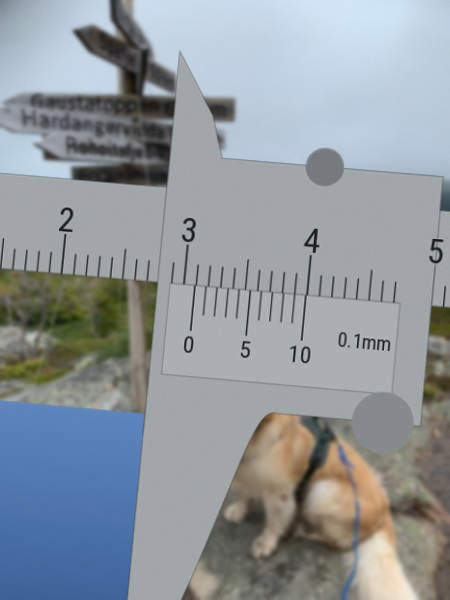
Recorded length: 30.9
